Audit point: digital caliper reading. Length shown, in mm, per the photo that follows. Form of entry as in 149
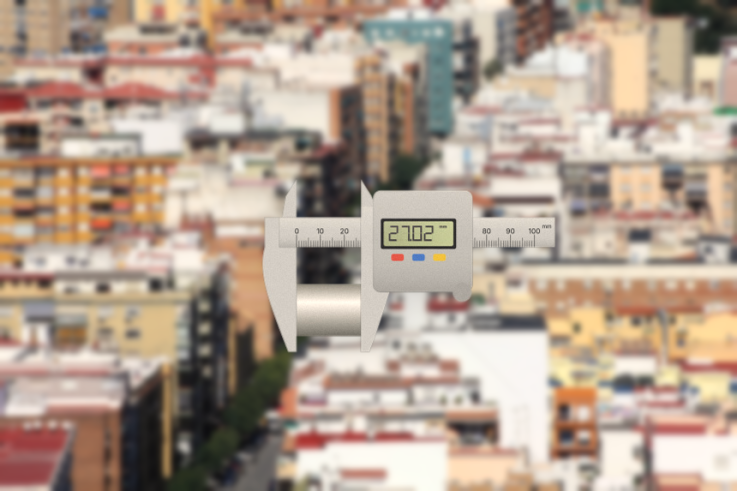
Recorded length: 27.02
